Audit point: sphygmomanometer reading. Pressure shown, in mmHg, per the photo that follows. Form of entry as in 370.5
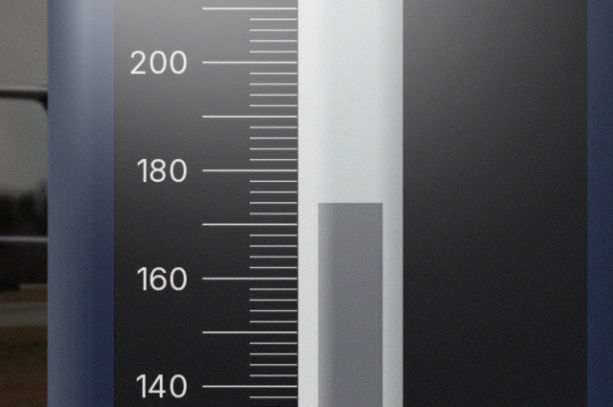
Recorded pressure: 174
